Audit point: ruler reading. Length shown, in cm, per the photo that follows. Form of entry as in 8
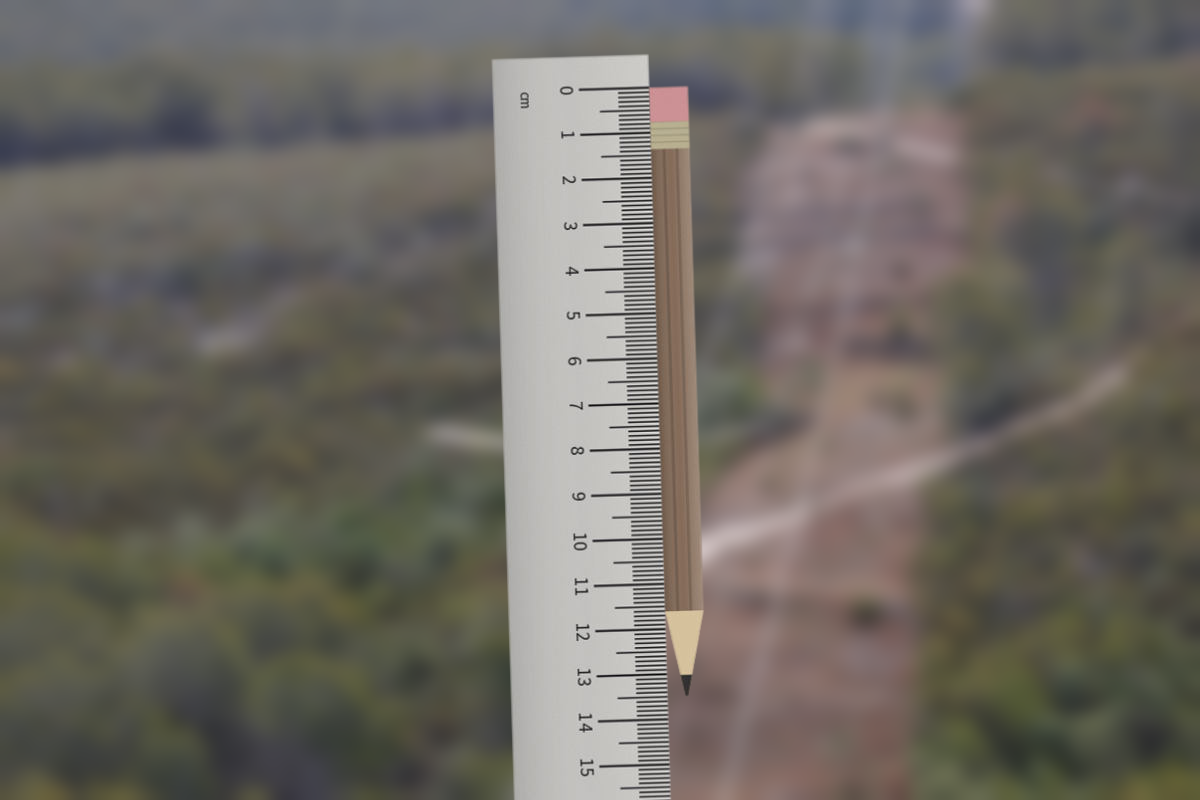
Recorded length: 13.5
